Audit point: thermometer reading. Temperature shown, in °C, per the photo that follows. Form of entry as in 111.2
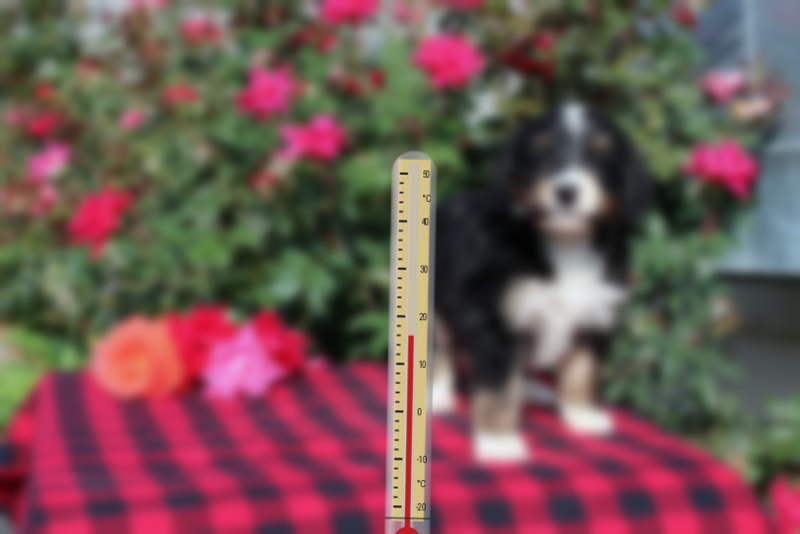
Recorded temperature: 16
